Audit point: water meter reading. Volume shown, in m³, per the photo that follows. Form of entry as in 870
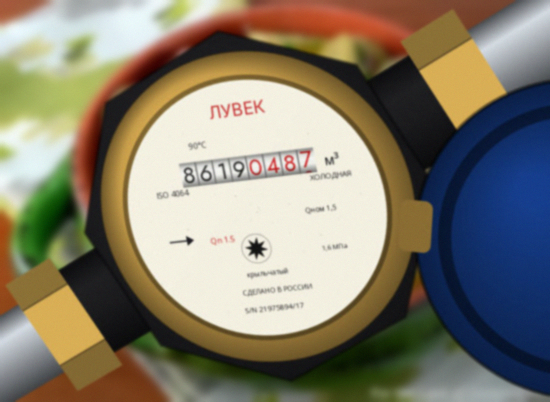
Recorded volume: 8619.0487
